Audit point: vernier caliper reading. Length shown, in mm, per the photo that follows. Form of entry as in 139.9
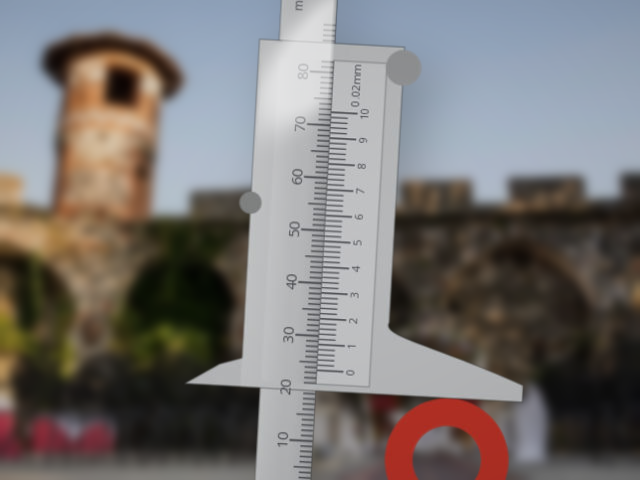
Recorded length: 23.5
